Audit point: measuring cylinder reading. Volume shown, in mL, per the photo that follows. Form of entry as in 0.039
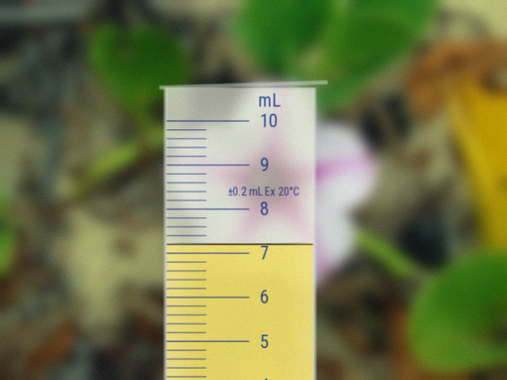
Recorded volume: 7.2
